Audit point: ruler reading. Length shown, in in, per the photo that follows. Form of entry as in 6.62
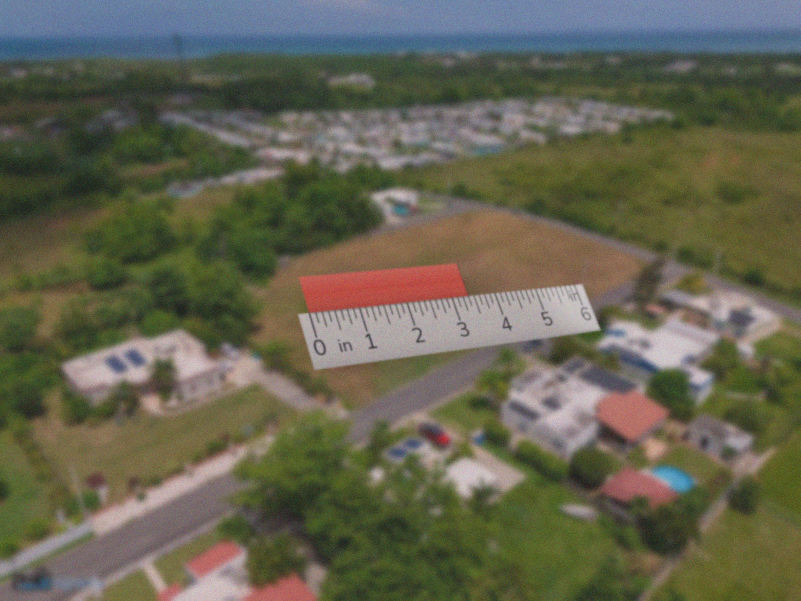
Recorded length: 3.375
